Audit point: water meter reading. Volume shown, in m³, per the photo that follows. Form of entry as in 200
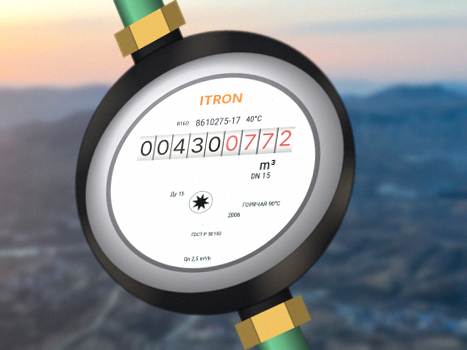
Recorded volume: 430.0772
